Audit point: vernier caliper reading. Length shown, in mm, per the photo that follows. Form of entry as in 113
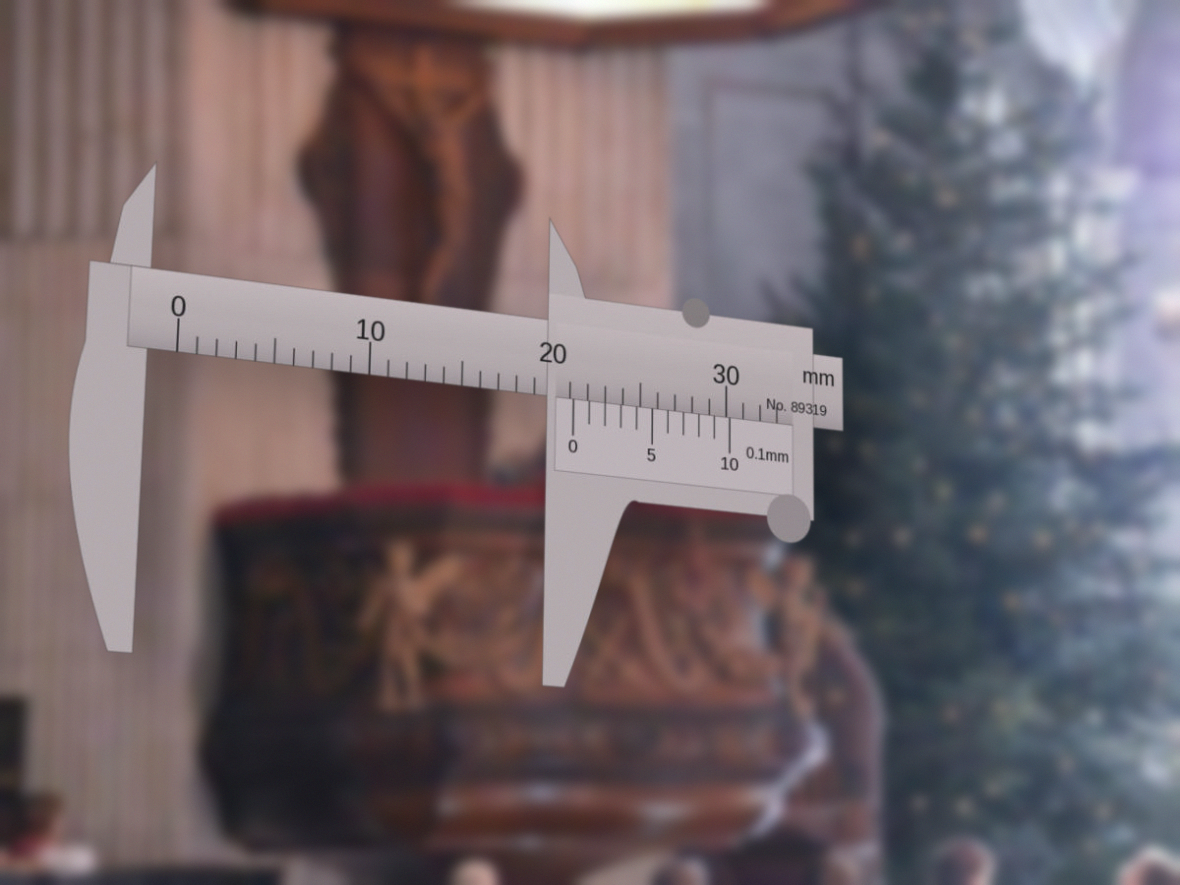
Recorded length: 21.2
